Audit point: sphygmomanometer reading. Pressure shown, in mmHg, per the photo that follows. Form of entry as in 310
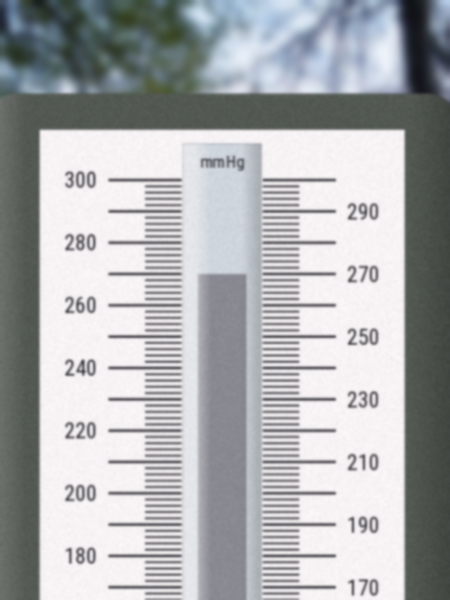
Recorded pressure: 270
